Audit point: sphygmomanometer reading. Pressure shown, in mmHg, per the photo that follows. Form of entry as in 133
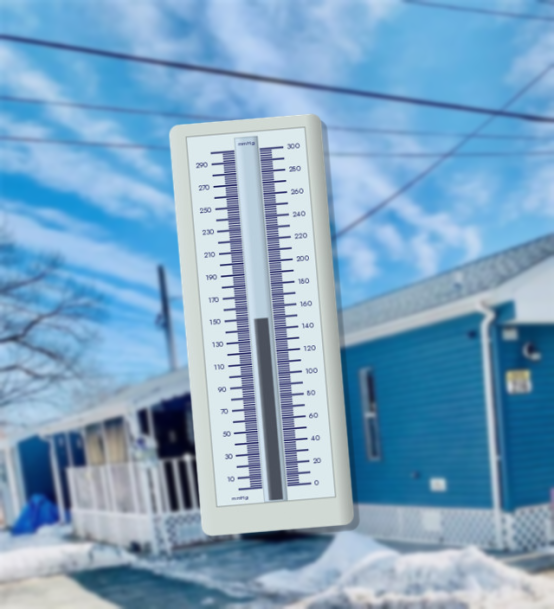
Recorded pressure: 150
